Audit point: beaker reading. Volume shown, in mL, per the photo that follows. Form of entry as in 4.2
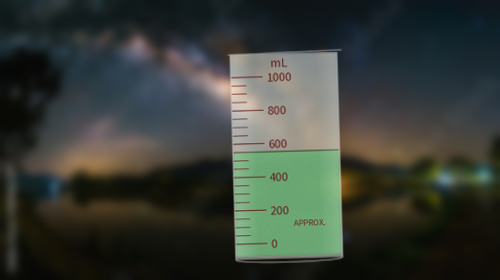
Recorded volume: 550
